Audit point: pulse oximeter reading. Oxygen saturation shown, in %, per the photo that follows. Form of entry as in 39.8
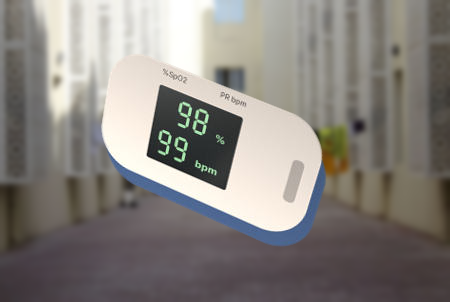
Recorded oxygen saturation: 98
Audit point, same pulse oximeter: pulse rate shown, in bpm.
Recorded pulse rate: 99
